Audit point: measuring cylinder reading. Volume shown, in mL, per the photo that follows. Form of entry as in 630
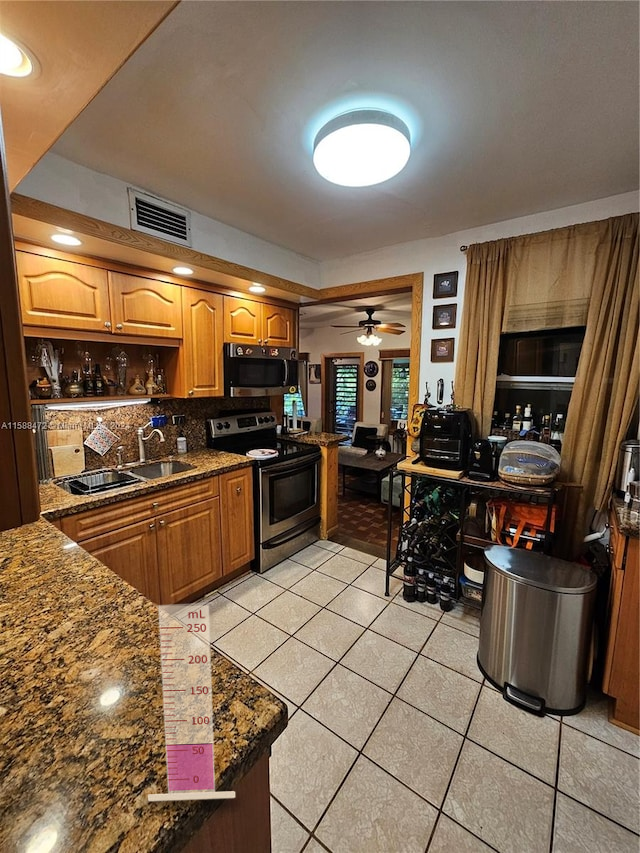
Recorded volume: 60
